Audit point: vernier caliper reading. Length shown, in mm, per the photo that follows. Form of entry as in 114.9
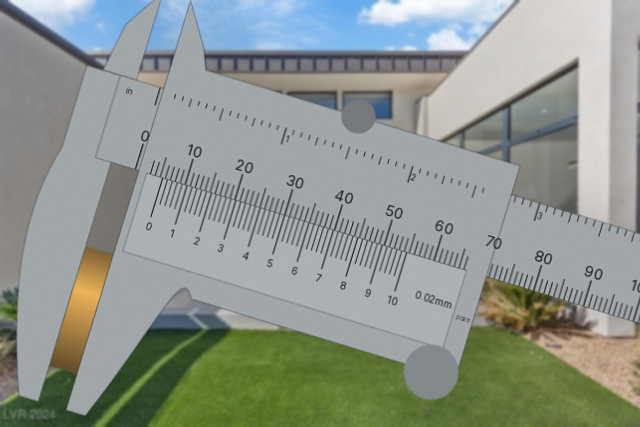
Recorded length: 5.5
